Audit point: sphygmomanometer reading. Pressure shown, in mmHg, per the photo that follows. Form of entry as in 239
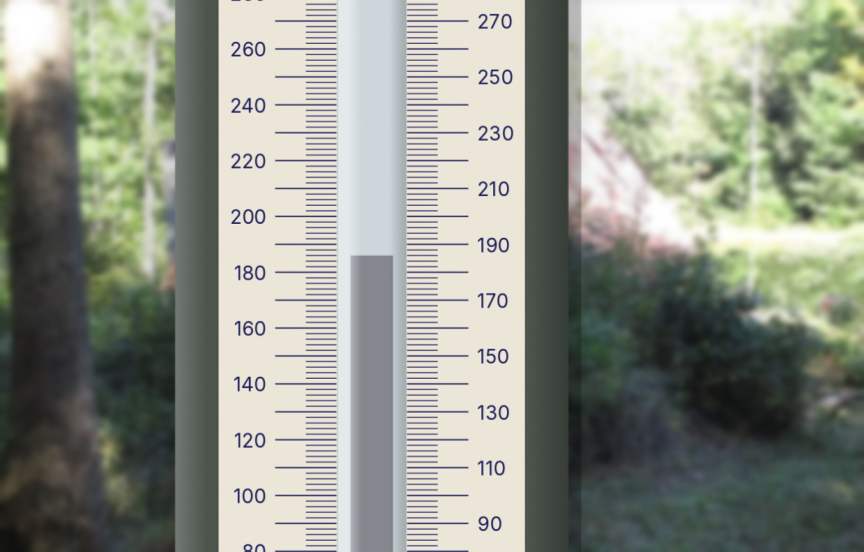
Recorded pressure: 186
